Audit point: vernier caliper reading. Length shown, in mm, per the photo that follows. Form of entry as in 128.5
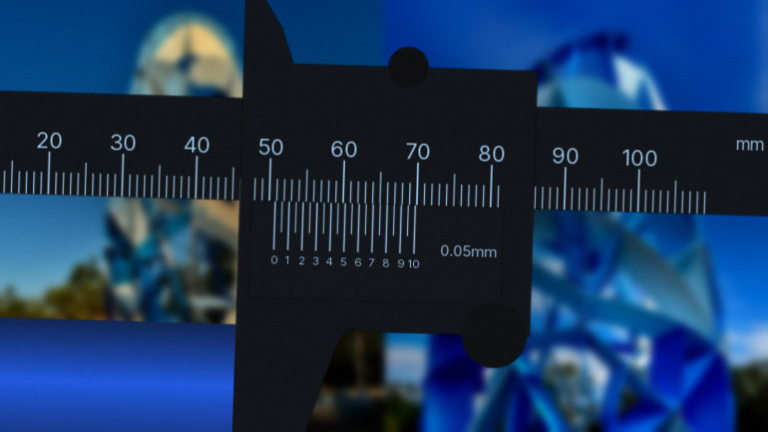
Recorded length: 50.8
